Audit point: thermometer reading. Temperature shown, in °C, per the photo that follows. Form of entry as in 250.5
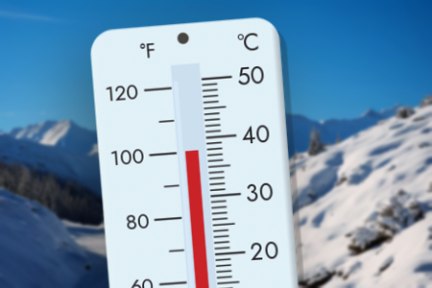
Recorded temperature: 38
